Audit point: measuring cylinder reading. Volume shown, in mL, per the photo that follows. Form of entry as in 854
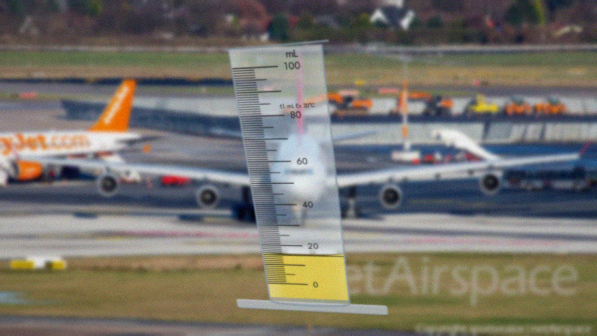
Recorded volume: 15
